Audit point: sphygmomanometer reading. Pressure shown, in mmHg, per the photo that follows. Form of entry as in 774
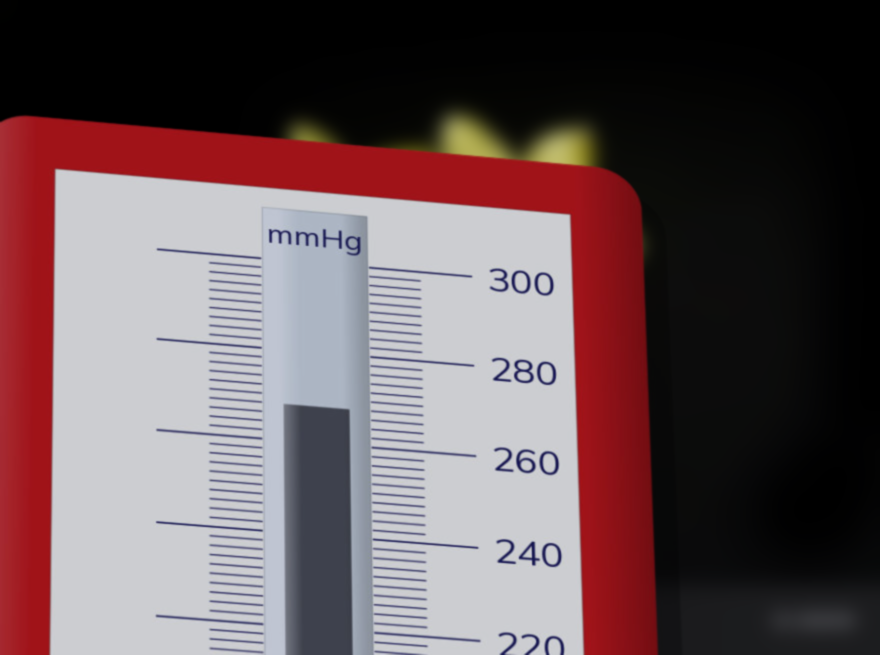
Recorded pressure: 268
